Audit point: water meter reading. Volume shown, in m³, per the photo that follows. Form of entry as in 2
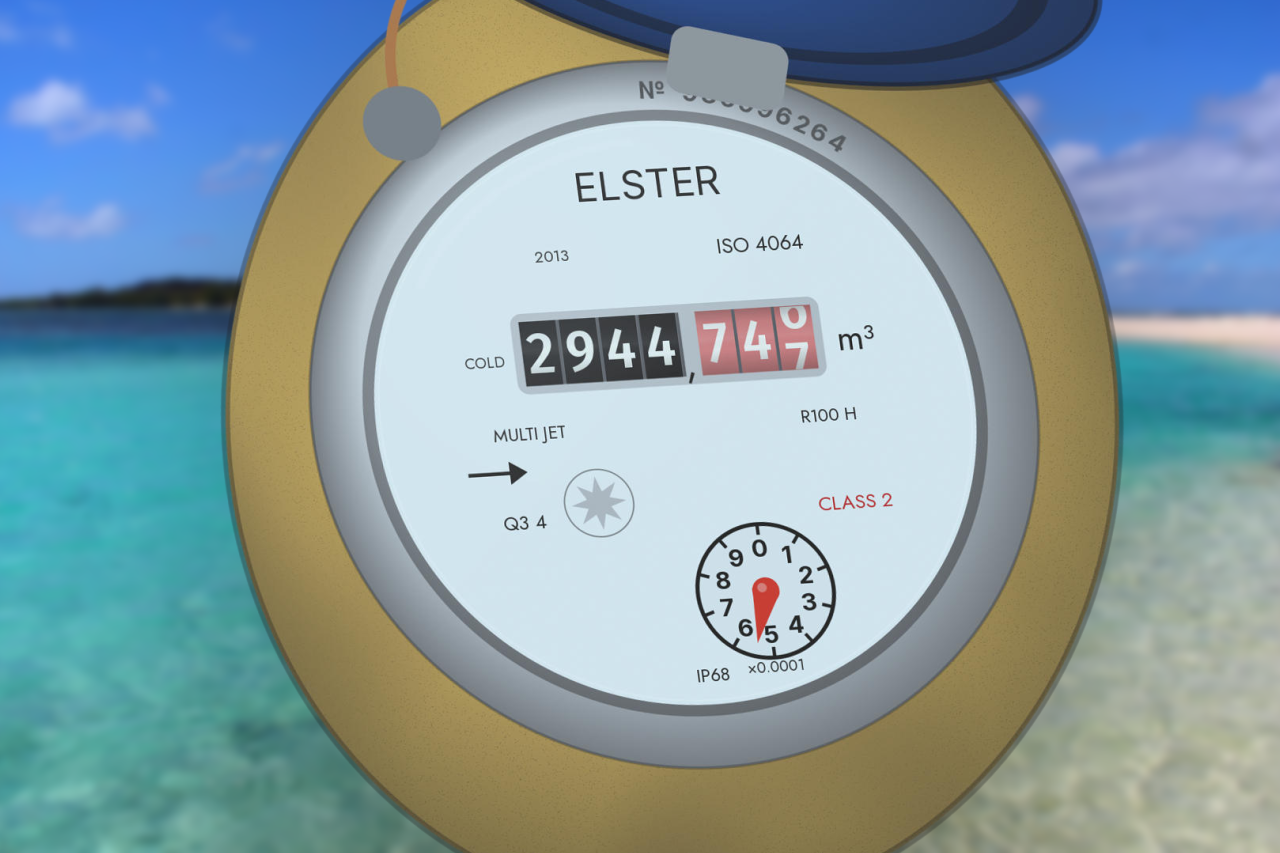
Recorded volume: 2944.7465
